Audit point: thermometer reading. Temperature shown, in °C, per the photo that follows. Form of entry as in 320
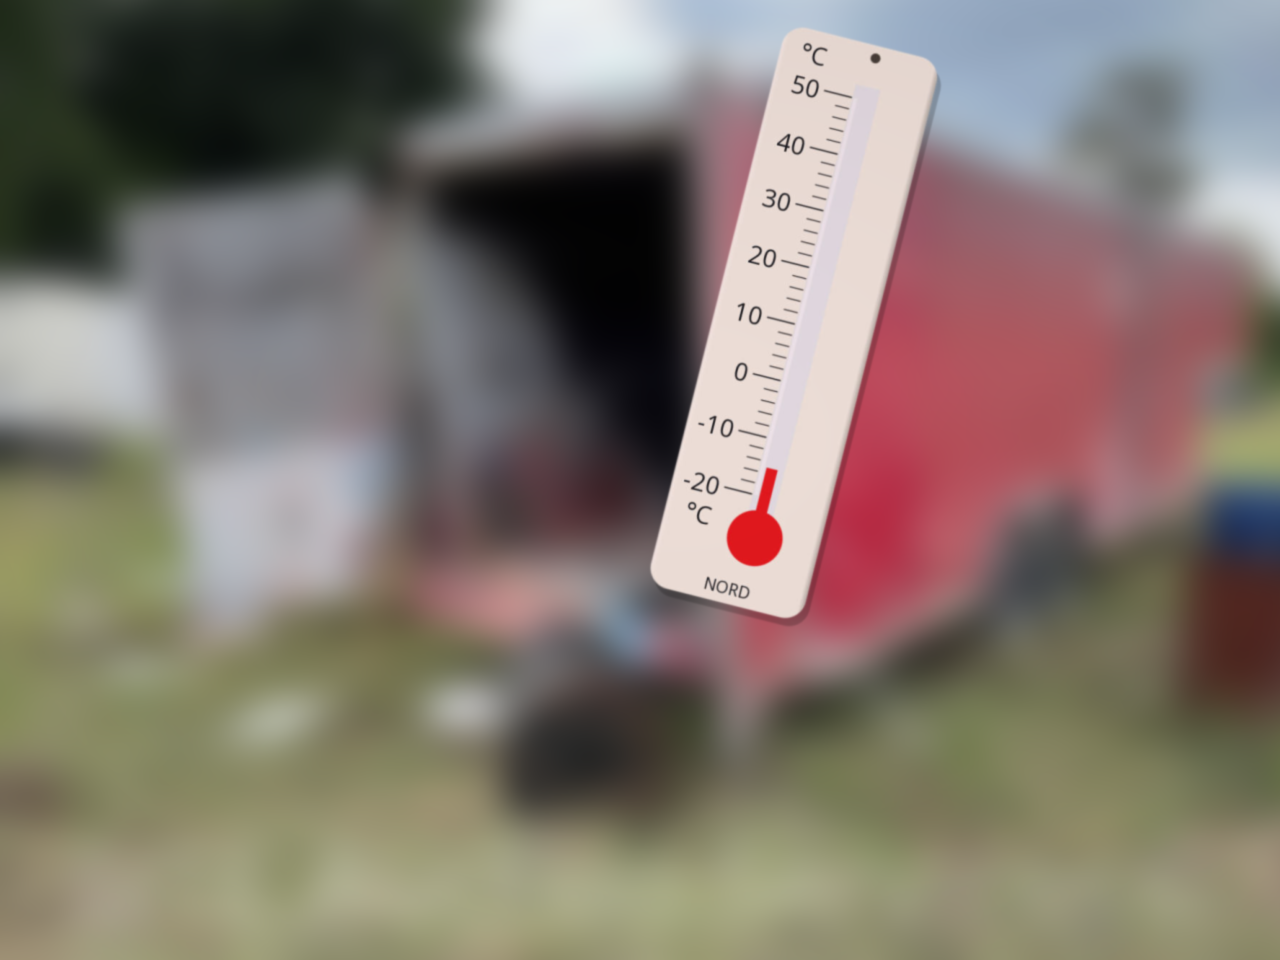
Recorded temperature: -15
